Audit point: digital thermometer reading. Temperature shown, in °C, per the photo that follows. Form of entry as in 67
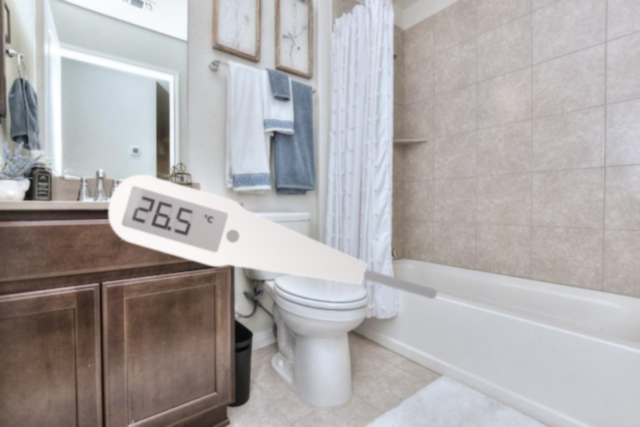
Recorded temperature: 26.5
